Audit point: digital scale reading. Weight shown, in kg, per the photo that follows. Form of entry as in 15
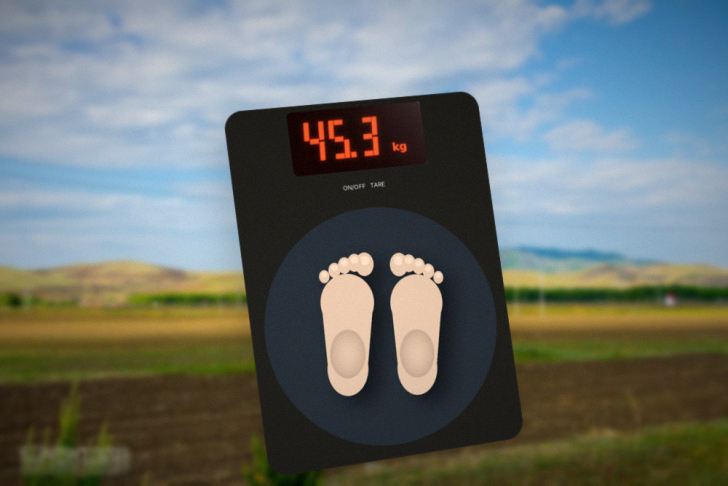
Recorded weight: 45.3
